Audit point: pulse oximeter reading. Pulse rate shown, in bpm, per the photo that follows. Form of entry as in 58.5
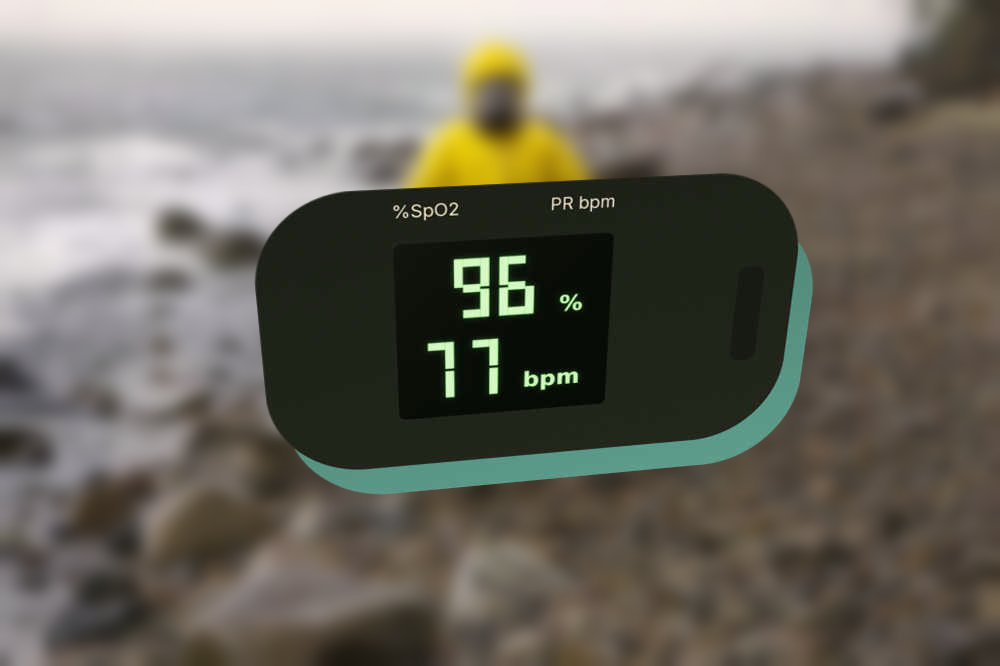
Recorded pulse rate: 77
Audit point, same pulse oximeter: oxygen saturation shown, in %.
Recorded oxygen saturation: 96
